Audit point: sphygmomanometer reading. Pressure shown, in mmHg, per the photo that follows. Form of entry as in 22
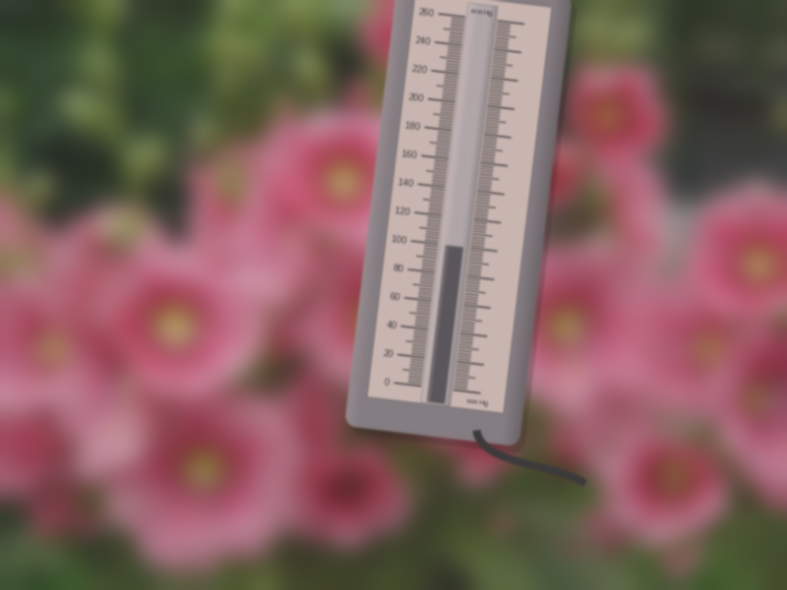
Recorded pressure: 100
